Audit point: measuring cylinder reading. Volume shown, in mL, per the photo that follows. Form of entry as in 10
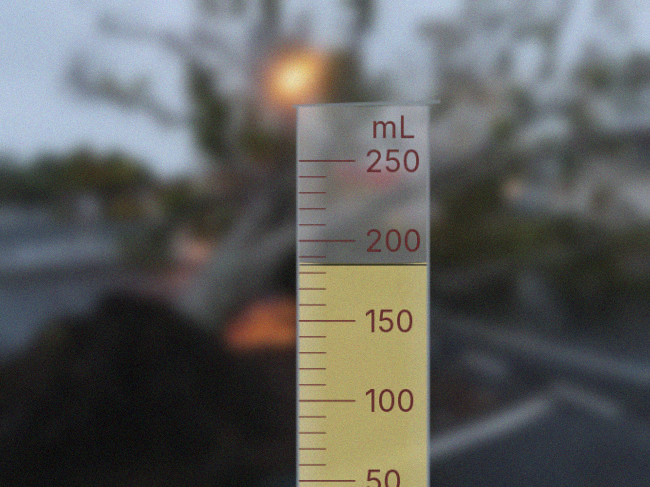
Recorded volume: 185
